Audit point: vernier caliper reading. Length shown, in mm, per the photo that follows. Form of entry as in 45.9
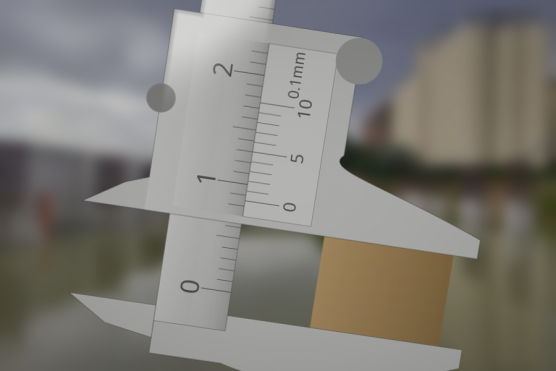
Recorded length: 8.5
